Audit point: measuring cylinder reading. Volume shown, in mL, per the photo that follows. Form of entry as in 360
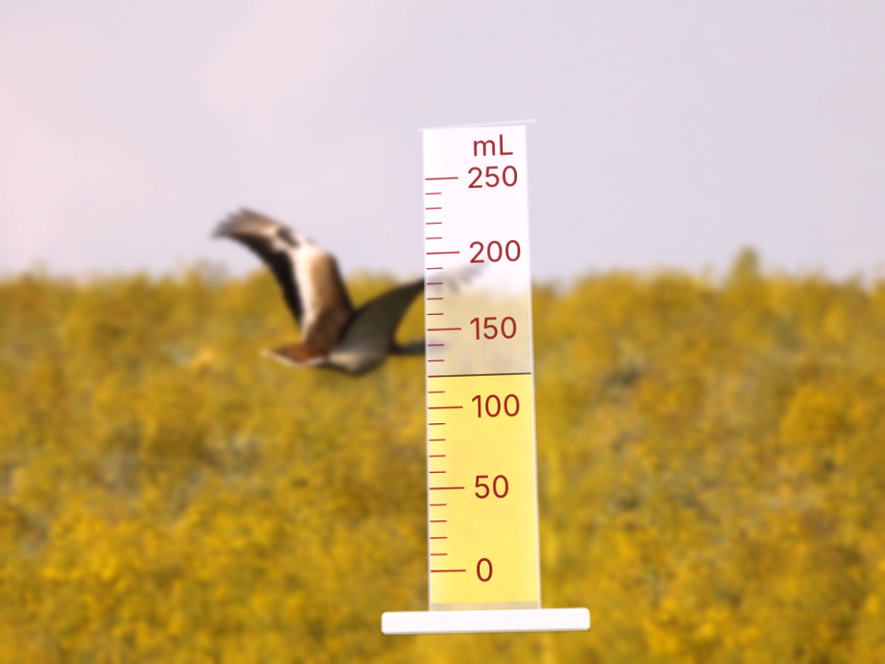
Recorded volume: 120
